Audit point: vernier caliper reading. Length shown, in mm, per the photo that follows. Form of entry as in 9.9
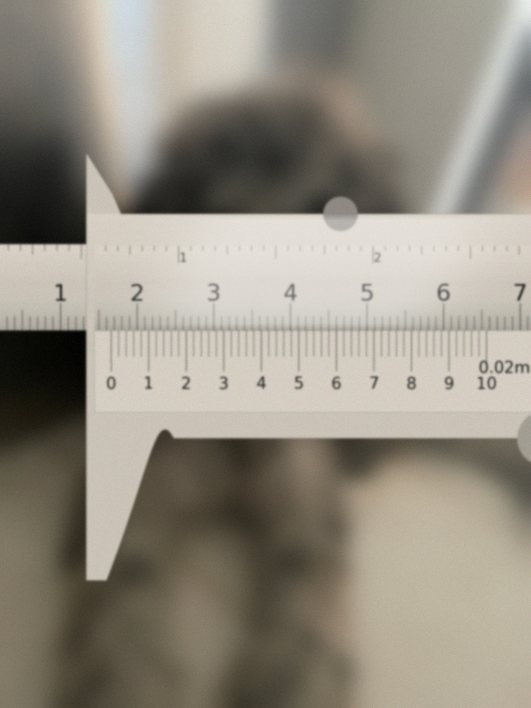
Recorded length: 16.6
